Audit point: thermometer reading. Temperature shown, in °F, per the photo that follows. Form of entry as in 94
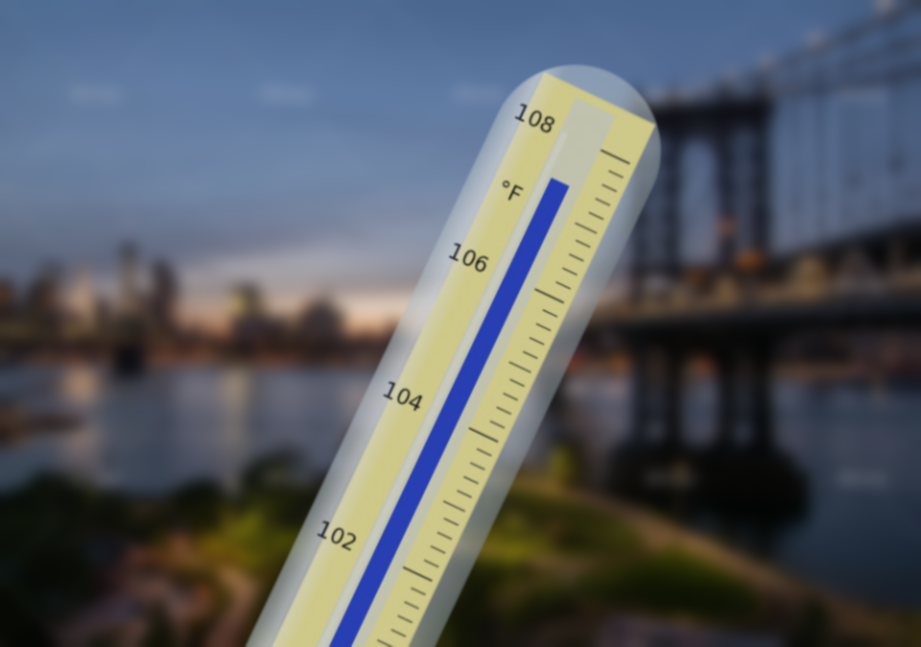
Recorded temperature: 107.4
